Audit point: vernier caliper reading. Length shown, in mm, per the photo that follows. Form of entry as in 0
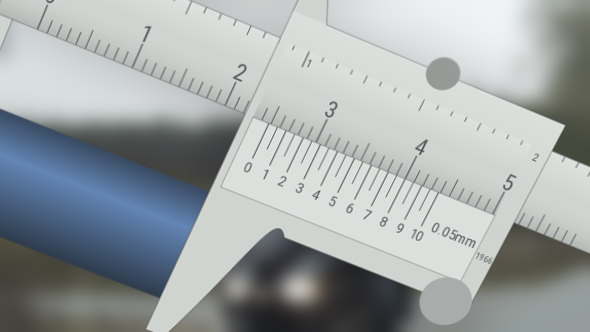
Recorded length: 24.8
